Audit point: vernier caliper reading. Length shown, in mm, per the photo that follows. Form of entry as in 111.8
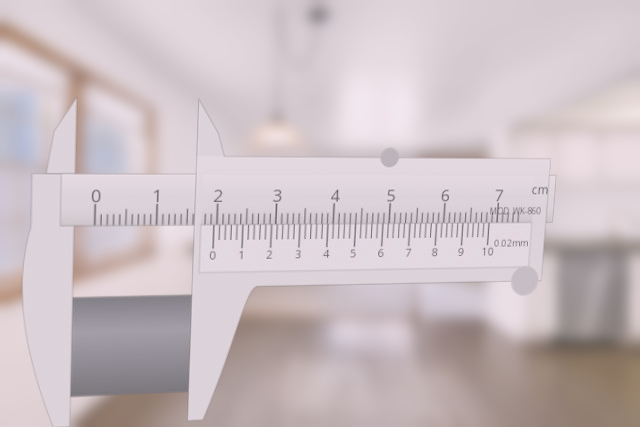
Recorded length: 19.5
